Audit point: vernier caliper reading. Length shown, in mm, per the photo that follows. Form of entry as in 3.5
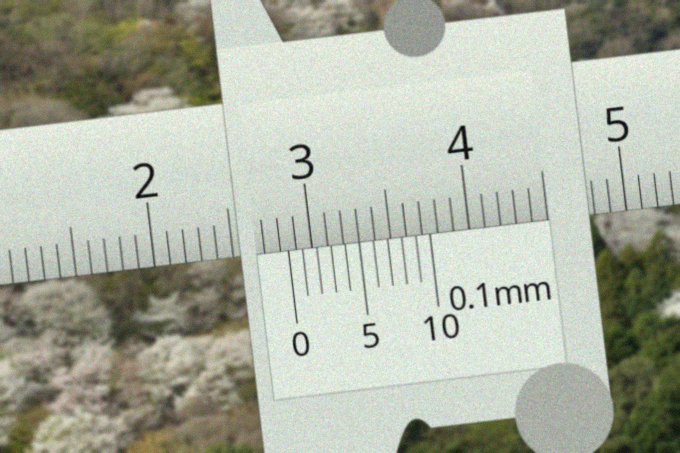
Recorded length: 28.5
